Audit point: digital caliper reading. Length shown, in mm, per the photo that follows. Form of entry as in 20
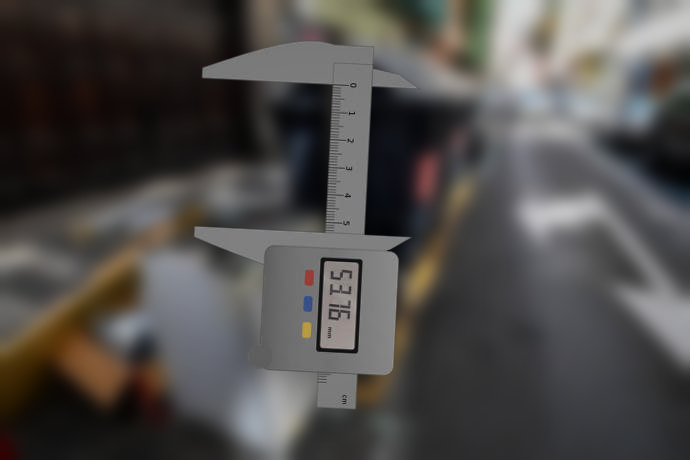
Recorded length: 53.76
